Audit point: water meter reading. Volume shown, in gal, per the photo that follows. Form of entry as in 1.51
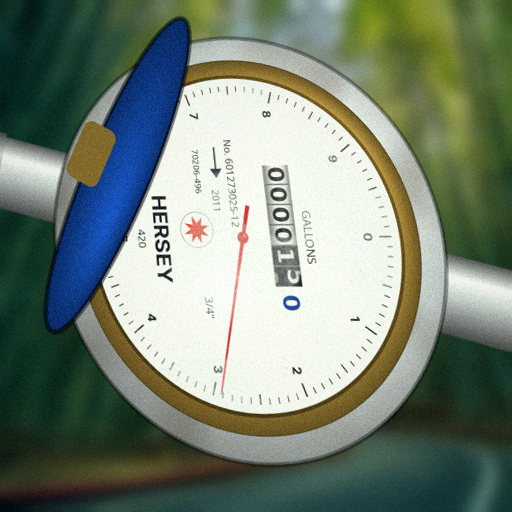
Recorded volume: 152.9
